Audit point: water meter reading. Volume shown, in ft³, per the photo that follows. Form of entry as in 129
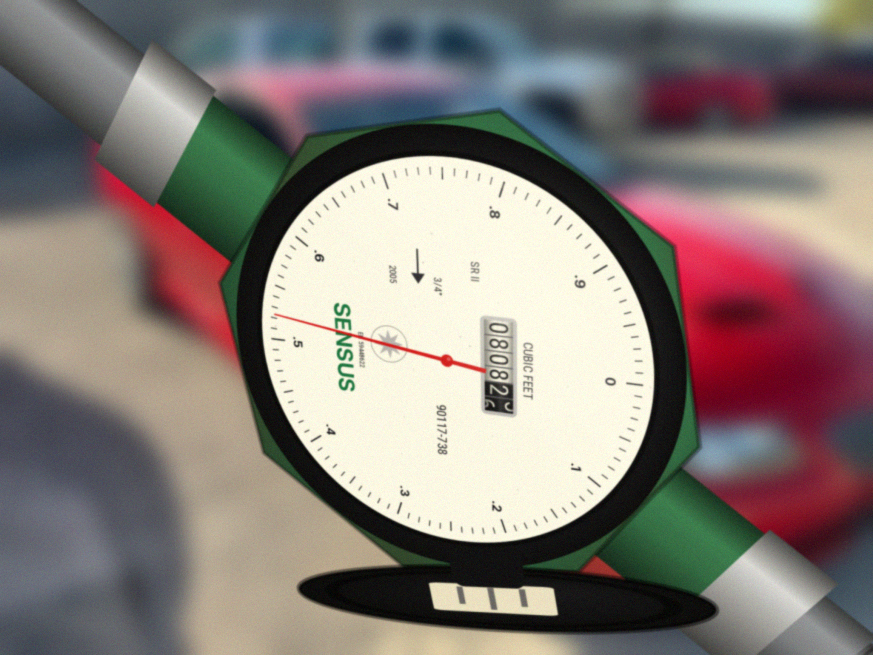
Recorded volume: 80825.52
